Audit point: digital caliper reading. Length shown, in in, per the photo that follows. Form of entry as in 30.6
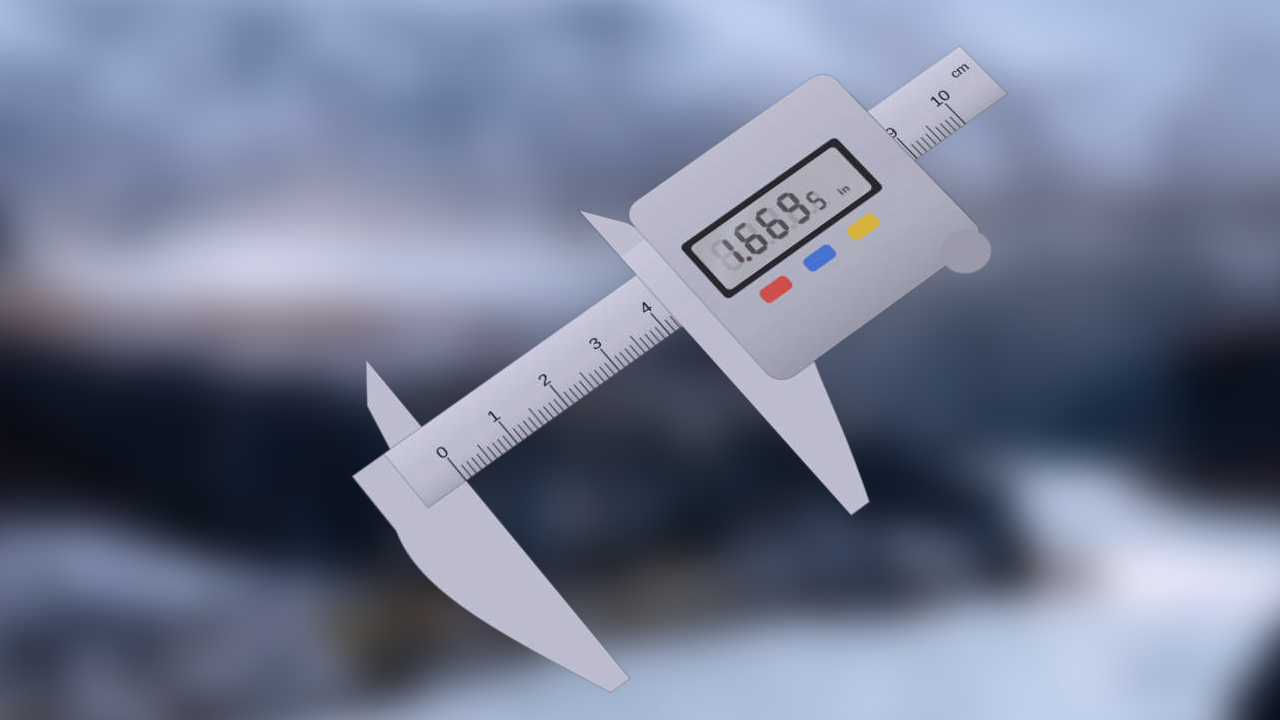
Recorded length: 1.6695
